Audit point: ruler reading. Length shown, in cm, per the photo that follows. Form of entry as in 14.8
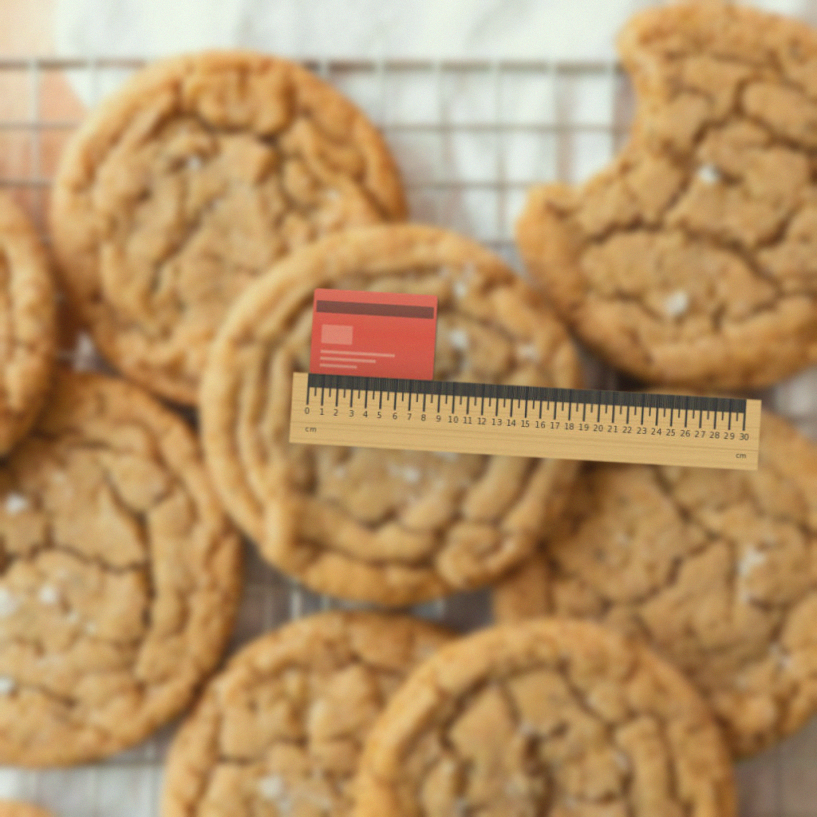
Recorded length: 8.5
